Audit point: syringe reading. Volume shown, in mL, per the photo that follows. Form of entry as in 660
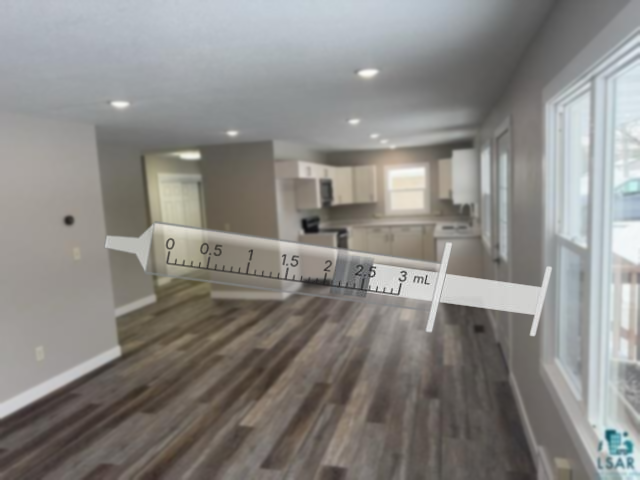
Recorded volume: 2.1
